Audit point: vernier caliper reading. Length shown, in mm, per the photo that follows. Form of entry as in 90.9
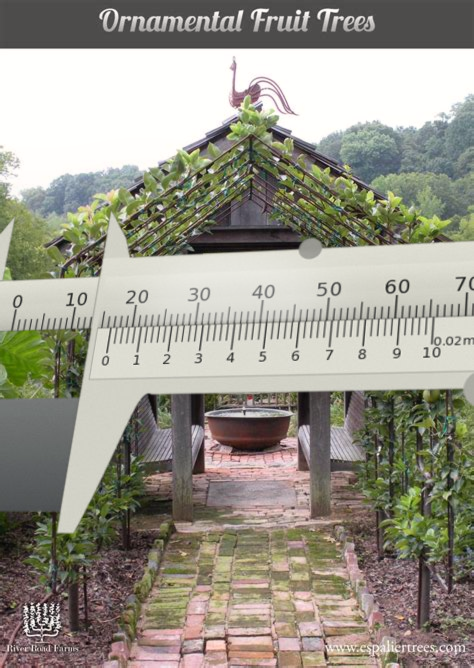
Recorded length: 16.5
